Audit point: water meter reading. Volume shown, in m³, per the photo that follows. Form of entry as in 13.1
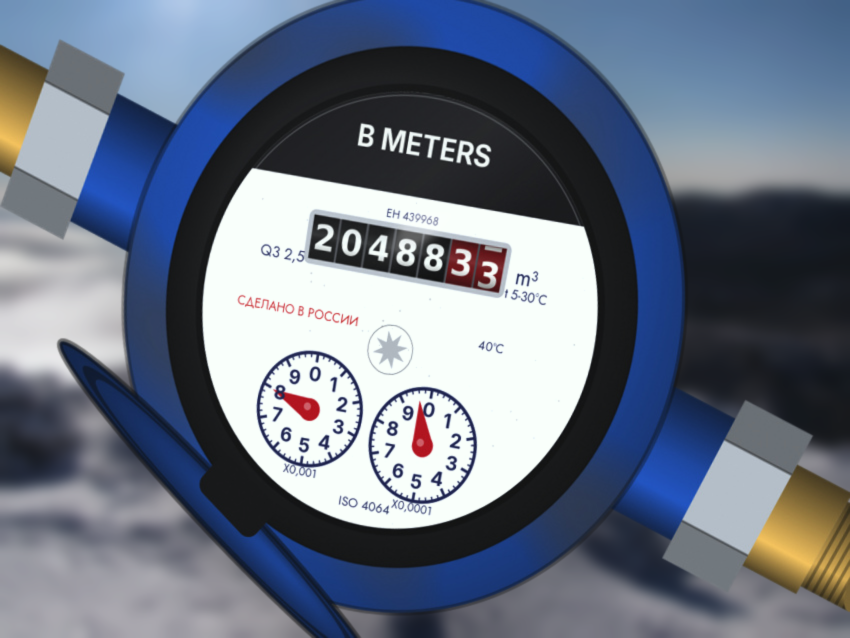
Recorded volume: 20488.3279
